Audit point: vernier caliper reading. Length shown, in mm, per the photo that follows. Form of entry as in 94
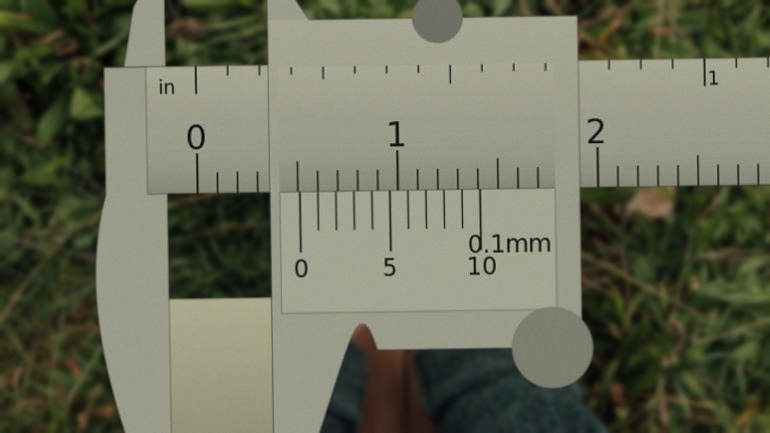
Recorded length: 5.1
